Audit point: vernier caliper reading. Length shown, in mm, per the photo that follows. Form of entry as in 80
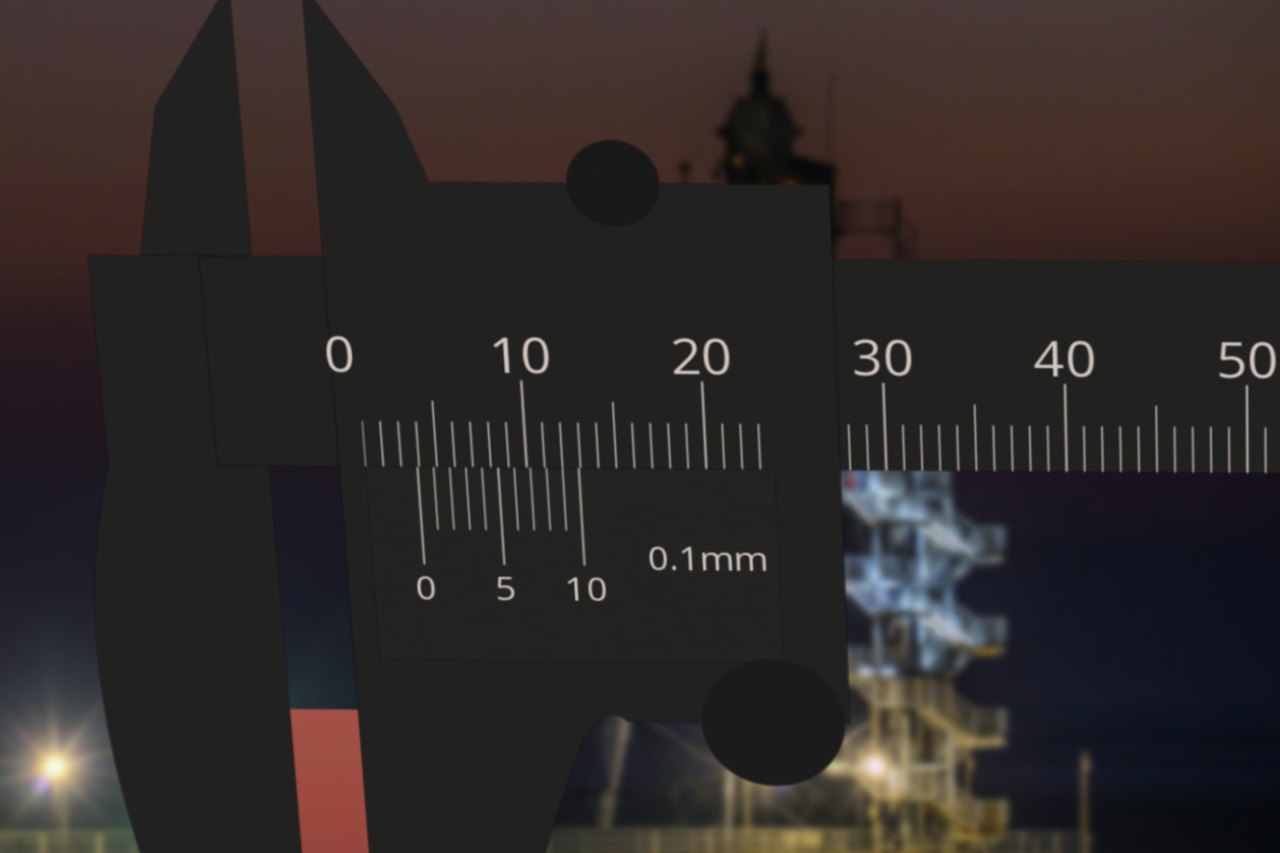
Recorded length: 3.9
